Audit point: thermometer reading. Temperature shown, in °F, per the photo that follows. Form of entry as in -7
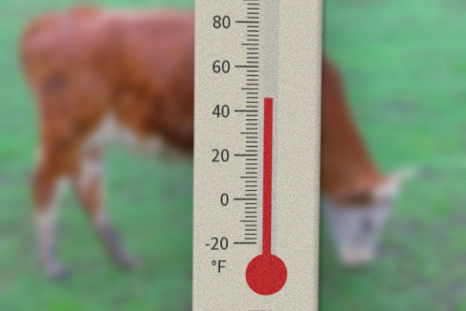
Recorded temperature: 46
